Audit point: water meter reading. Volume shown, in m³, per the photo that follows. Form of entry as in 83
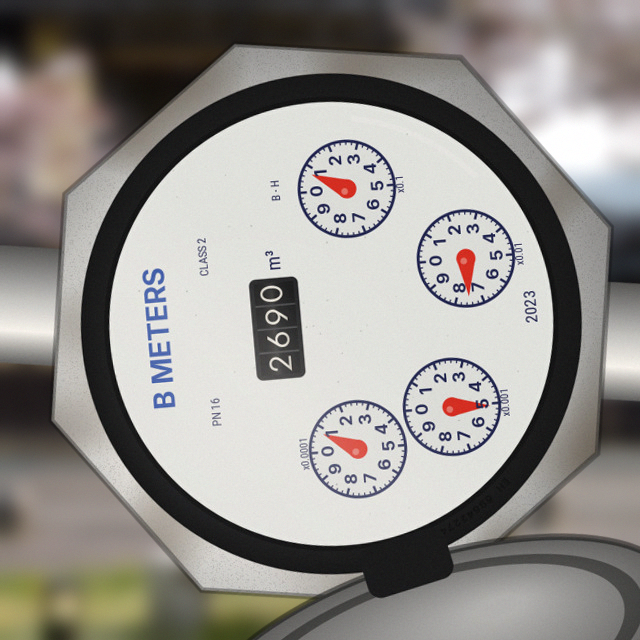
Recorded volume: 2690.0750
